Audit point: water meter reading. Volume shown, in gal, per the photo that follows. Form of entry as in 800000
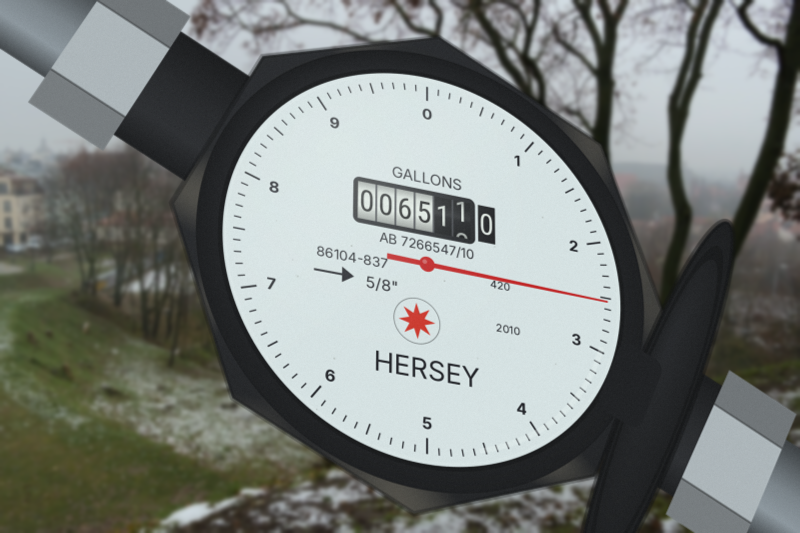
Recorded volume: 65112.5
